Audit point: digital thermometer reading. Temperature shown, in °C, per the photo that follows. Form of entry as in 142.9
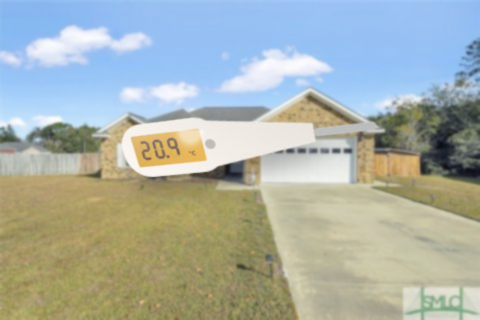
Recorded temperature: 20.9
